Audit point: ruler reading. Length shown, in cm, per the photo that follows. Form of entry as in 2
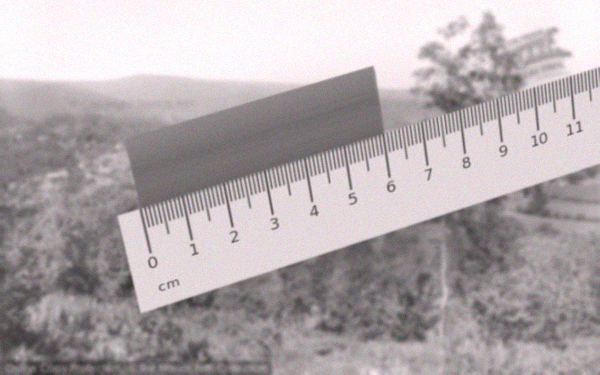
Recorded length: 6
